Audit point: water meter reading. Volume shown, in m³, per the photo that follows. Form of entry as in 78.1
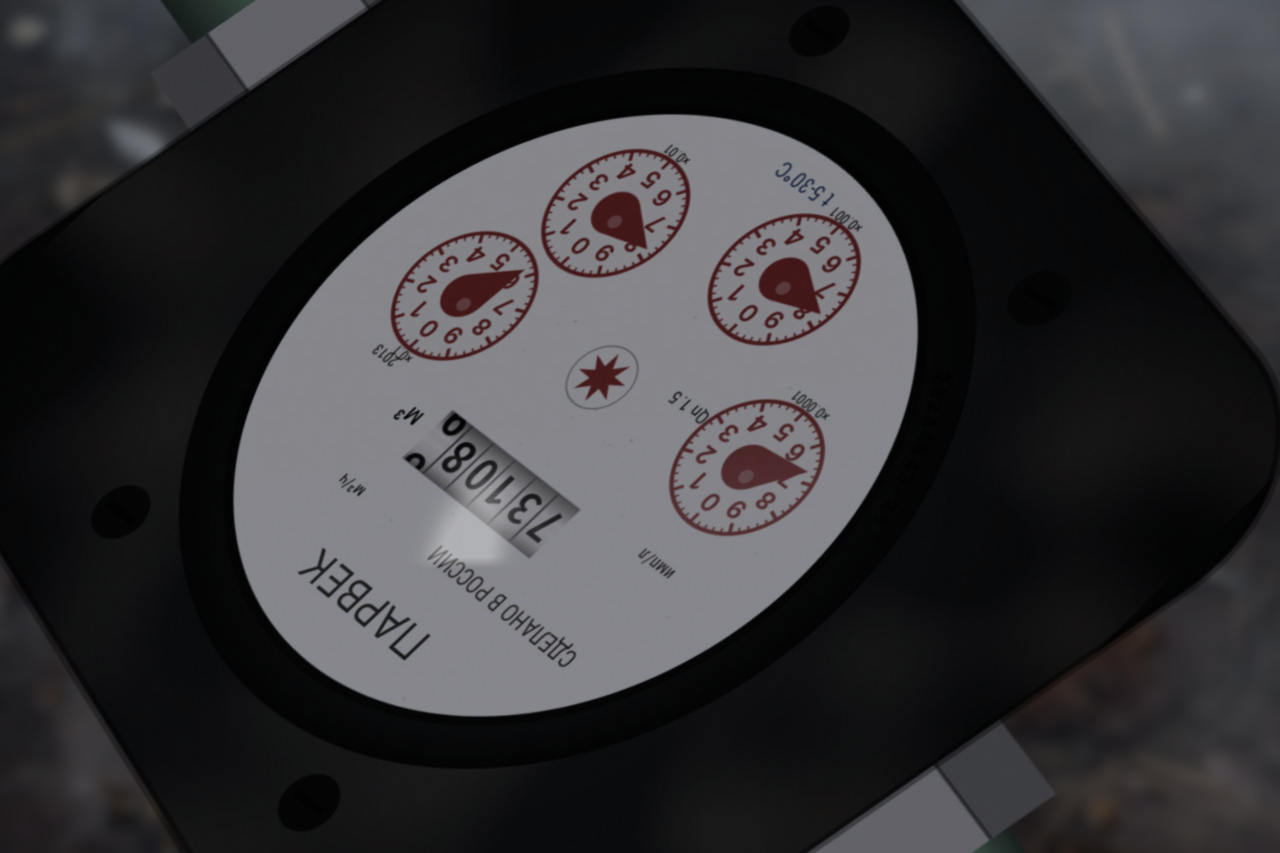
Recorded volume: 731088.5776
